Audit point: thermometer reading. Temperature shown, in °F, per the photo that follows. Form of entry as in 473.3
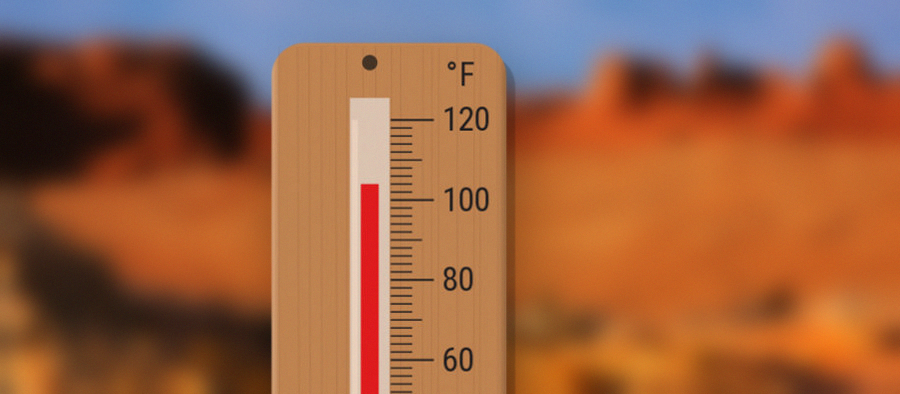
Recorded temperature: 104
